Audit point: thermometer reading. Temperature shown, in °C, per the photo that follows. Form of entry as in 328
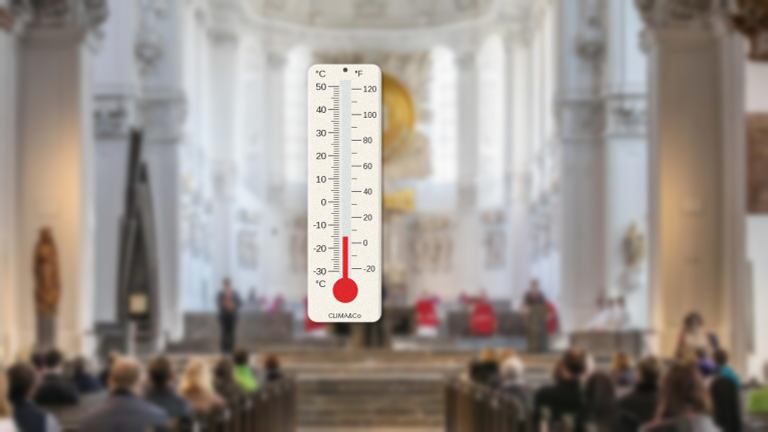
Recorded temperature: -15
